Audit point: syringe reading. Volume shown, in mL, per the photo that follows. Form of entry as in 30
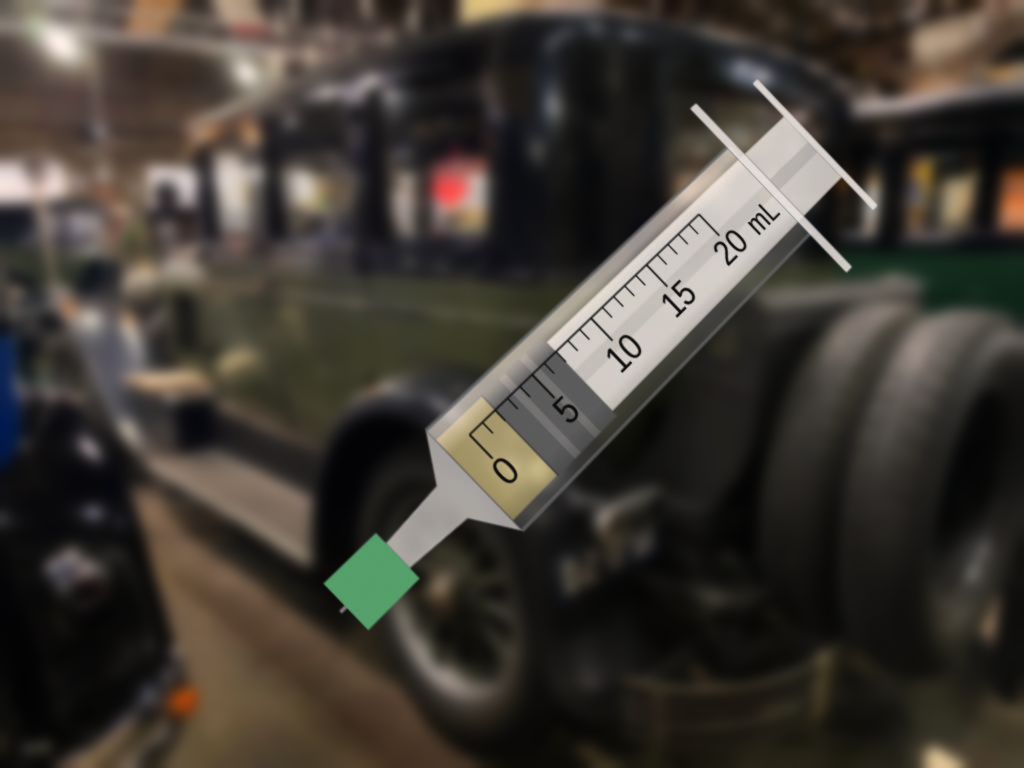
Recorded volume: 2
